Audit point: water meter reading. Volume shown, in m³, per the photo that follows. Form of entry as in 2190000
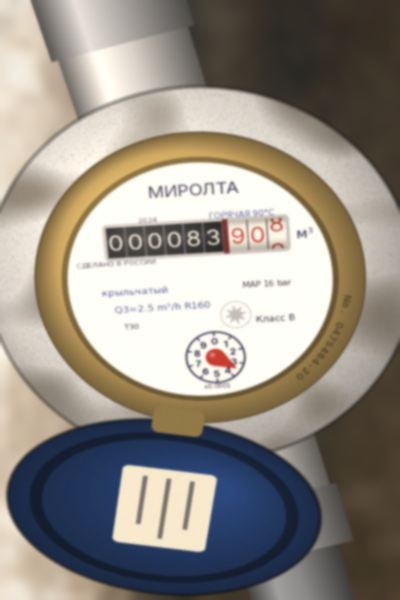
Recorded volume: 83.9083
